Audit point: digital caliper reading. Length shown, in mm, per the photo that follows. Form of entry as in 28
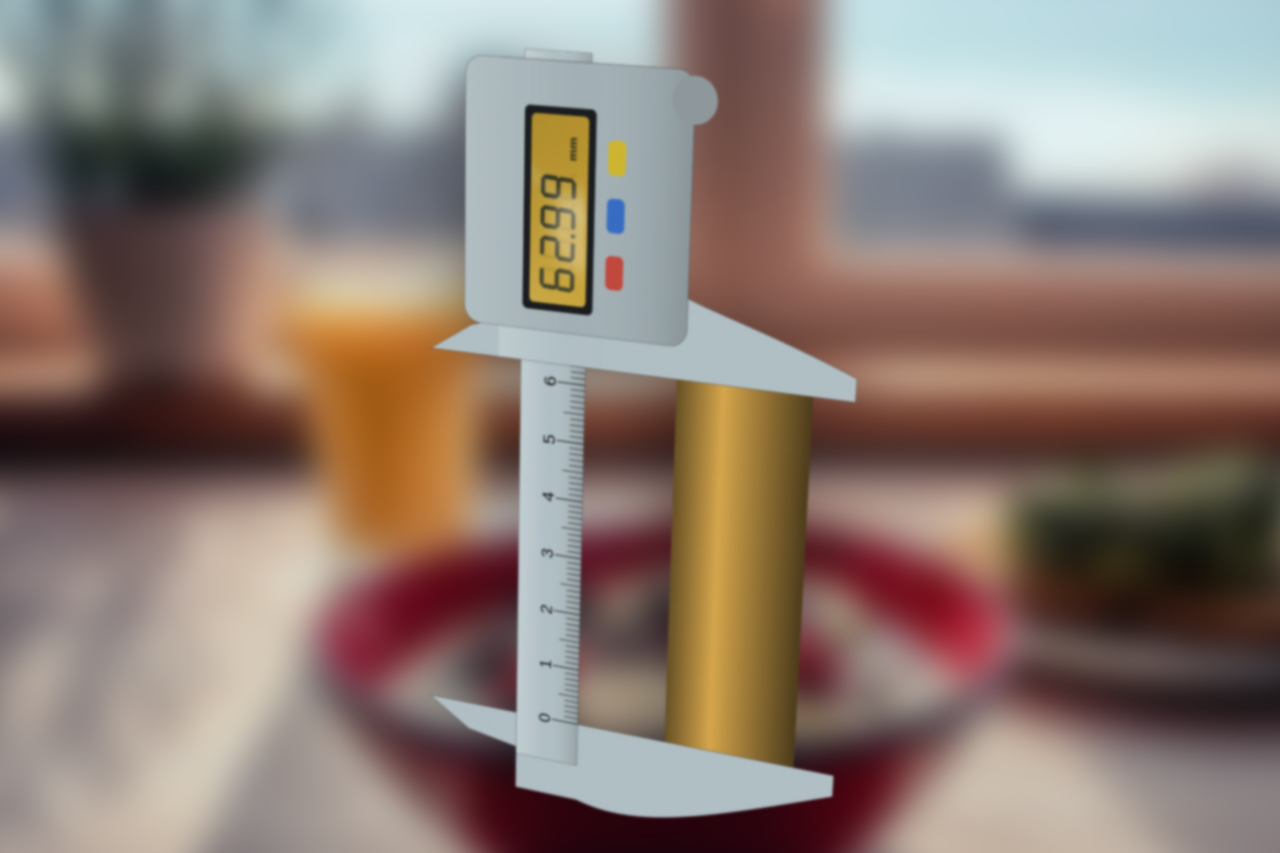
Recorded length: 62.99
